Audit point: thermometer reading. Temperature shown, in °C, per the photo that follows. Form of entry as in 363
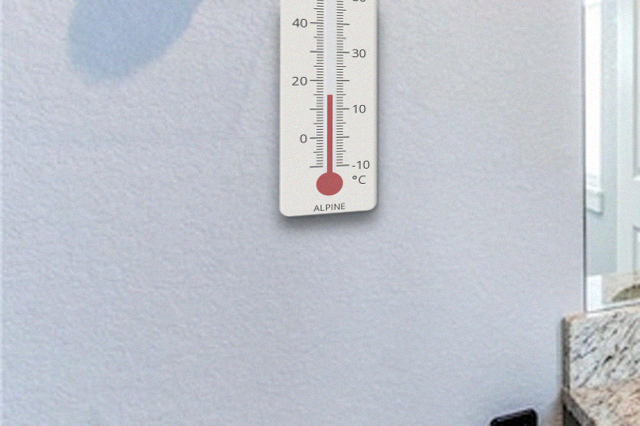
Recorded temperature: 15
